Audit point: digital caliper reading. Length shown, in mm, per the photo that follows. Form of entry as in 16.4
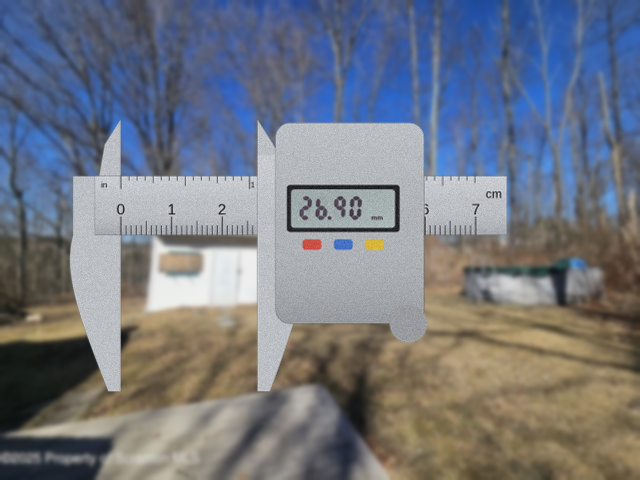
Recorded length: 26.90
